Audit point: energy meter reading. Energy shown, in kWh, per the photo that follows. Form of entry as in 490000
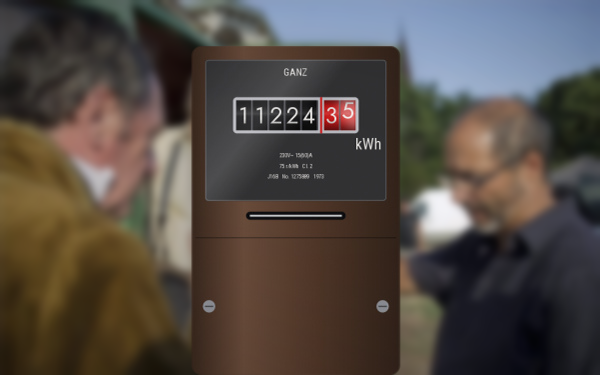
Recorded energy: 11224.35
